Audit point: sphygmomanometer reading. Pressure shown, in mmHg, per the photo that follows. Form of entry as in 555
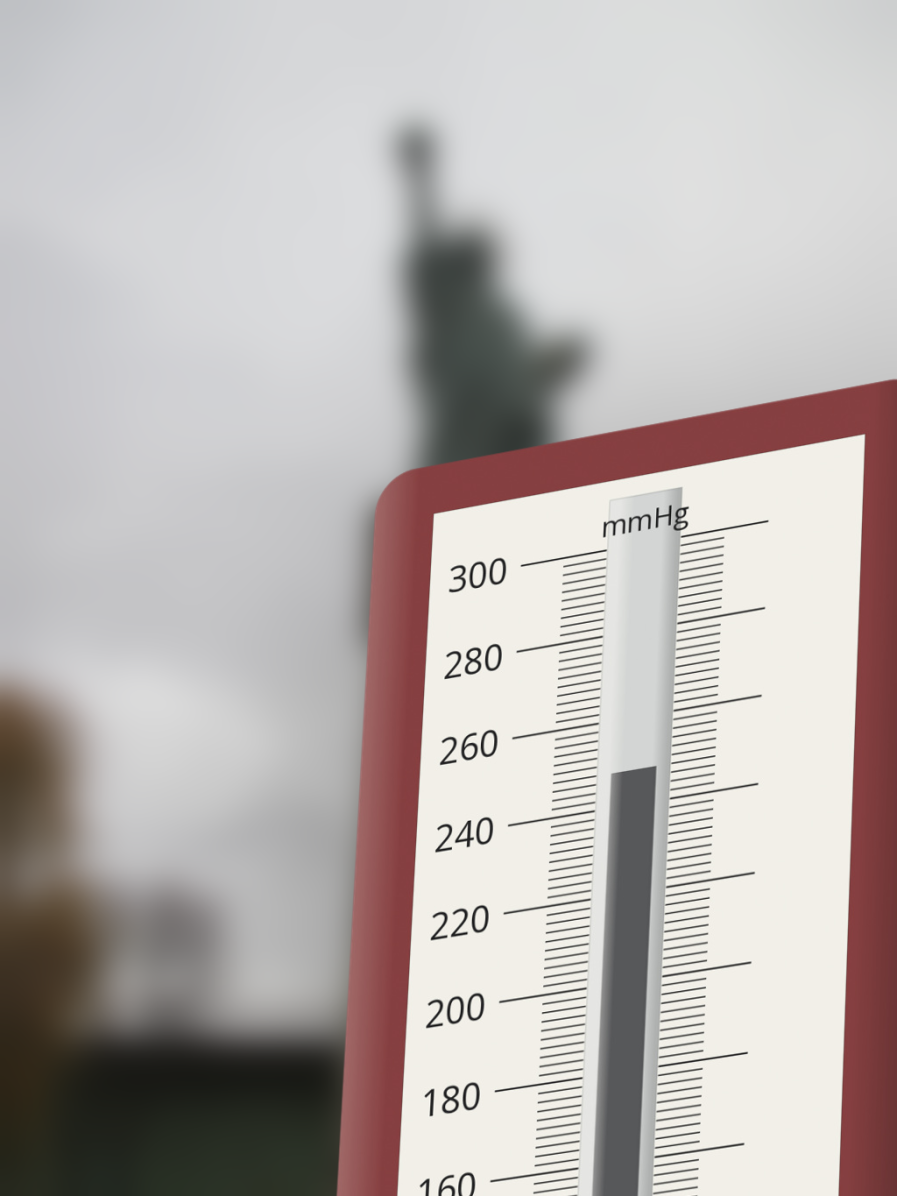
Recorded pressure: 248
